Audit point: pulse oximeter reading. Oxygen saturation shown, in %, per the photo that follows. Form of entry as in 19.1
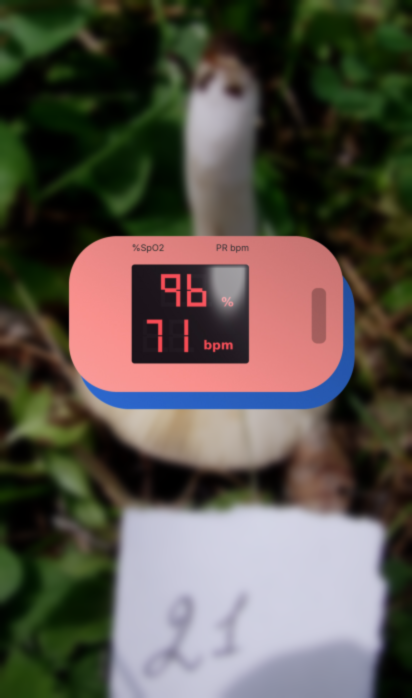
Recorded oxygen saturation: 96
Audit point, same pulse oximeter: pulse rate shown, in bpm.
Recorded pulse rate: 71
